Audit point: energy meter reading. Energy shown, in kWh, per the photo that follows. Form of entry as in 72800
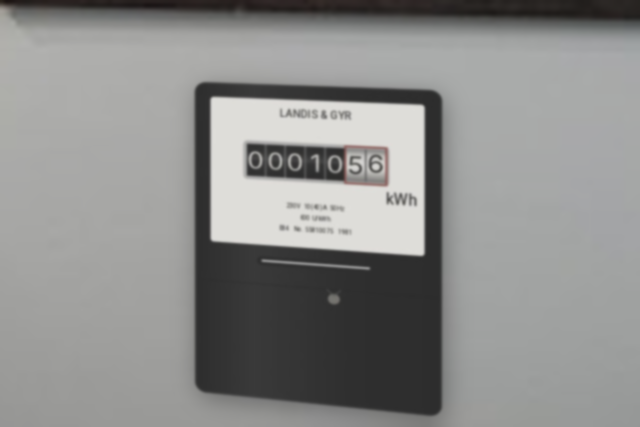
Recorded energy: 10.56
